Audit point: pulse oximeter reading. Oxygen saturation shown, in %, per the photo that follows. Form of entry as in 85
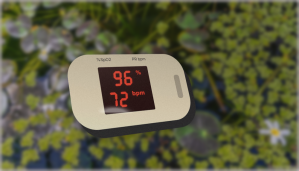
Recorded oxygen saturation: 96
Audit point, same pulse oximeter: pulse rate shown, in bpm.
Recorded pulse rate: 72
